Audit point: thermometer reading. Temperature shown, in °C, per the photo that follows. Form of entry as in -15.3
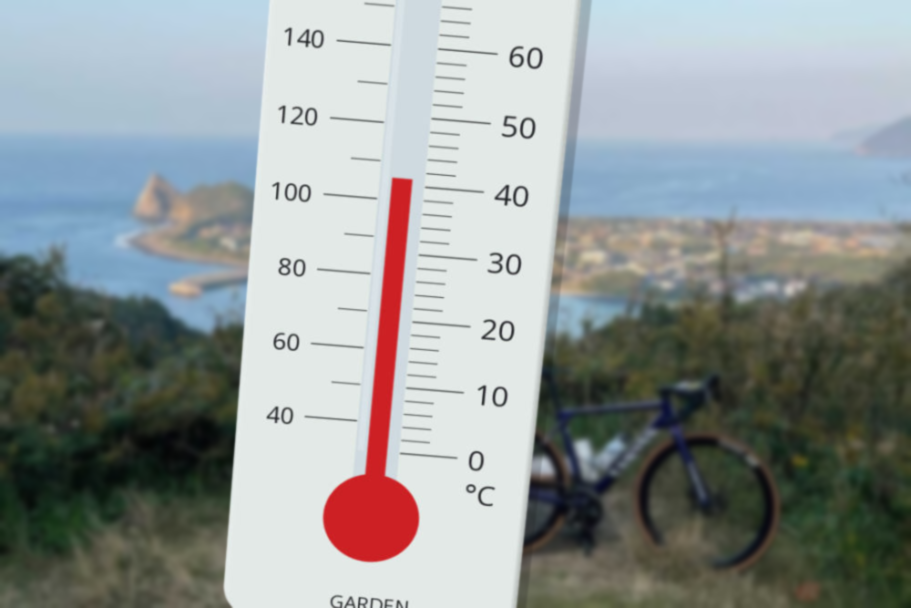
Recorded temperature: 41
